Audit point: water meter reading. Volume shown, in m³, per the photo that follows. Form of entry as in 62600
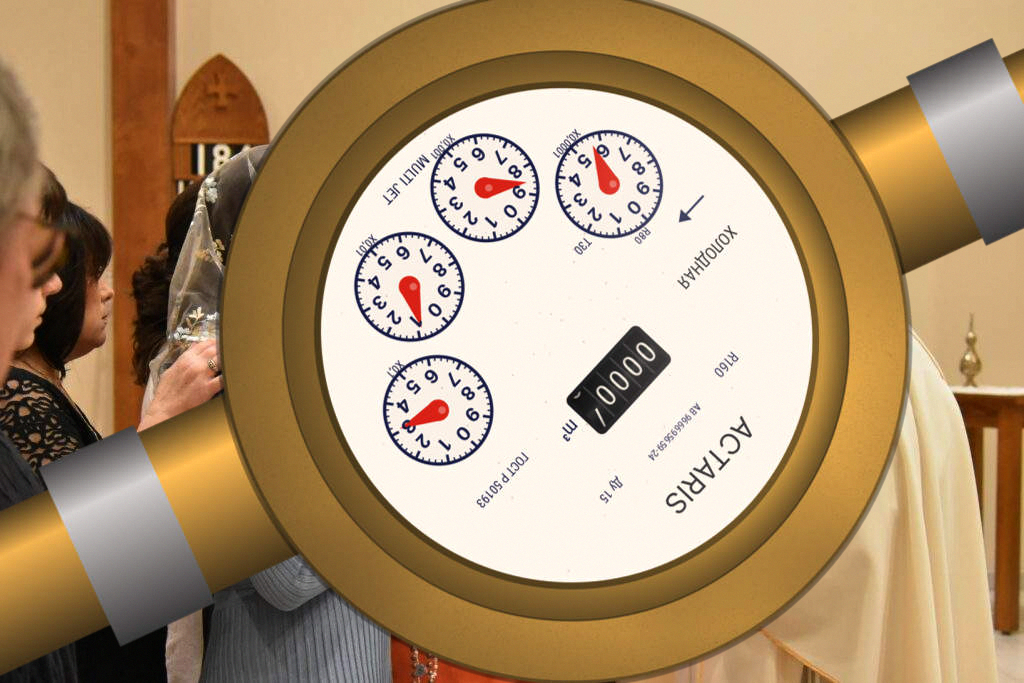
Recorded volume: 7.3085
